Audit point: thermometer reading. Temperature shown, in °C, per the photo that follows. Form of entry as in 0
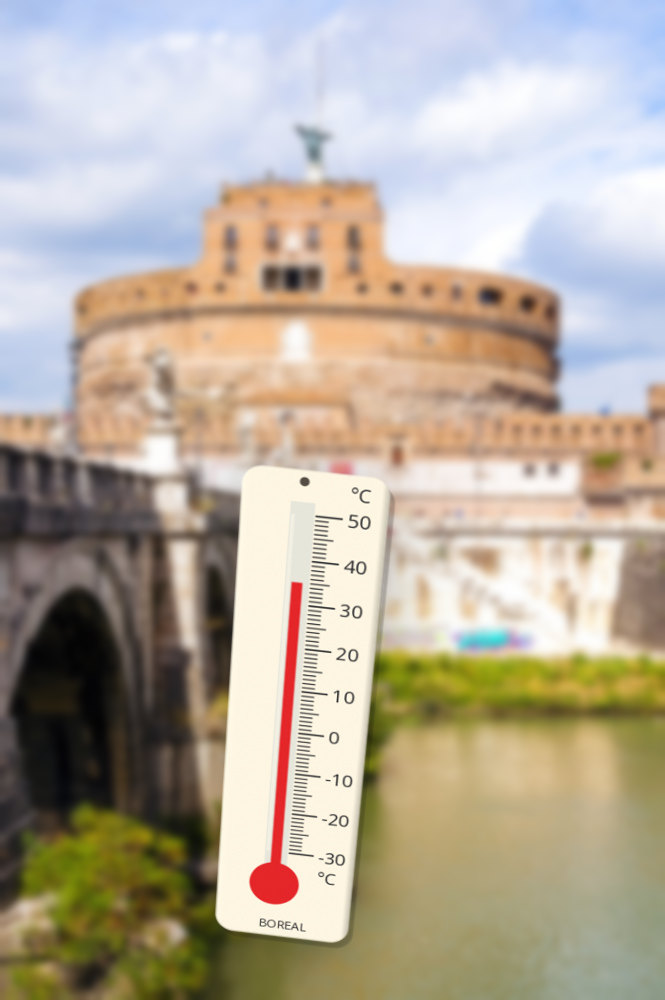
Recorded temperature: 35
